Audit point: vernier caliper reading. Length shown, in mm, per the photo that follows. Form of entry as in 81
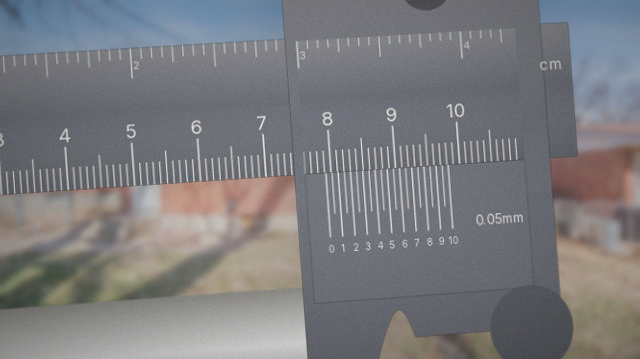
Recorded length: 79.2
